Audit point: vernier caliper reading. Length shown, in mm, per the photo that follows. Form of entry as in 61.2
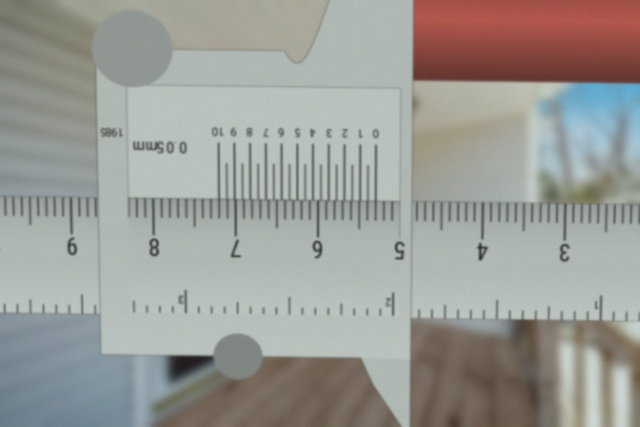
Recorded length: 53.0
